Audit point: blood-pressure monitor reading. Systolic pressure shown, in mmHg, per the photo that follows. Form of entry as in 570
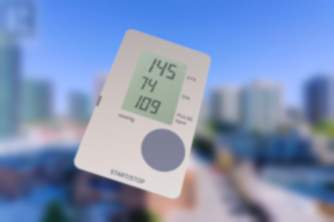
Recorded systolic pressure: 145
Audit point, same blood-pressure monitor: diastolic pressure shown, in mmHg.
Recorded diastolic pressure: 74
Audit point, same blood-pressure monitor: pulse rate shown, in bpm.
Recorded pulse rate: 109
